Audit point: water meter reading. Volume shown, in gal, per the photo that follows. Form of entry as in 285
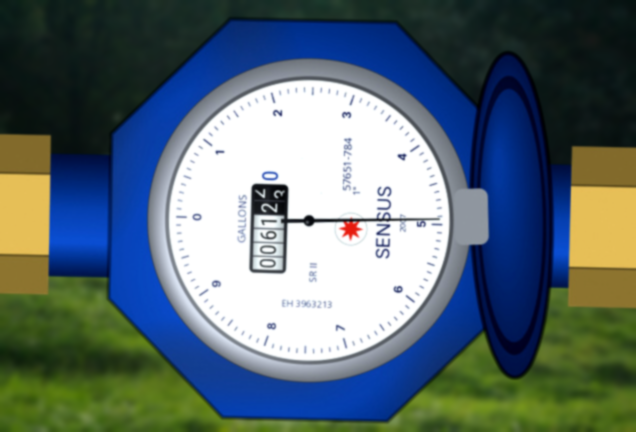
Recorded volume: 61224.9
